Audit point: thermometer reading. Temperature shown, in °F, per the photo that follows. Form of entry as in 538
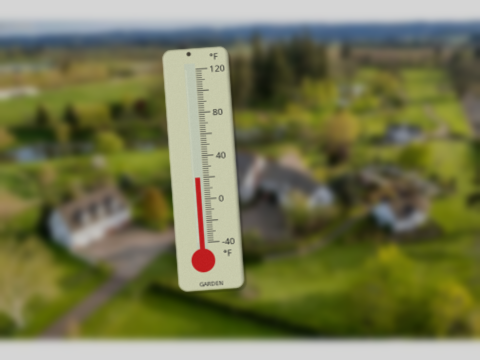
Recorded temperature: 20
